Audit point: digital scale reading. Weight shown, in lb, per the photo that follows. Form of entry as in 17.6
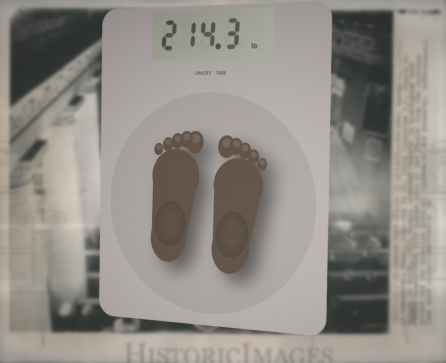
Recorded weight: 214.3
